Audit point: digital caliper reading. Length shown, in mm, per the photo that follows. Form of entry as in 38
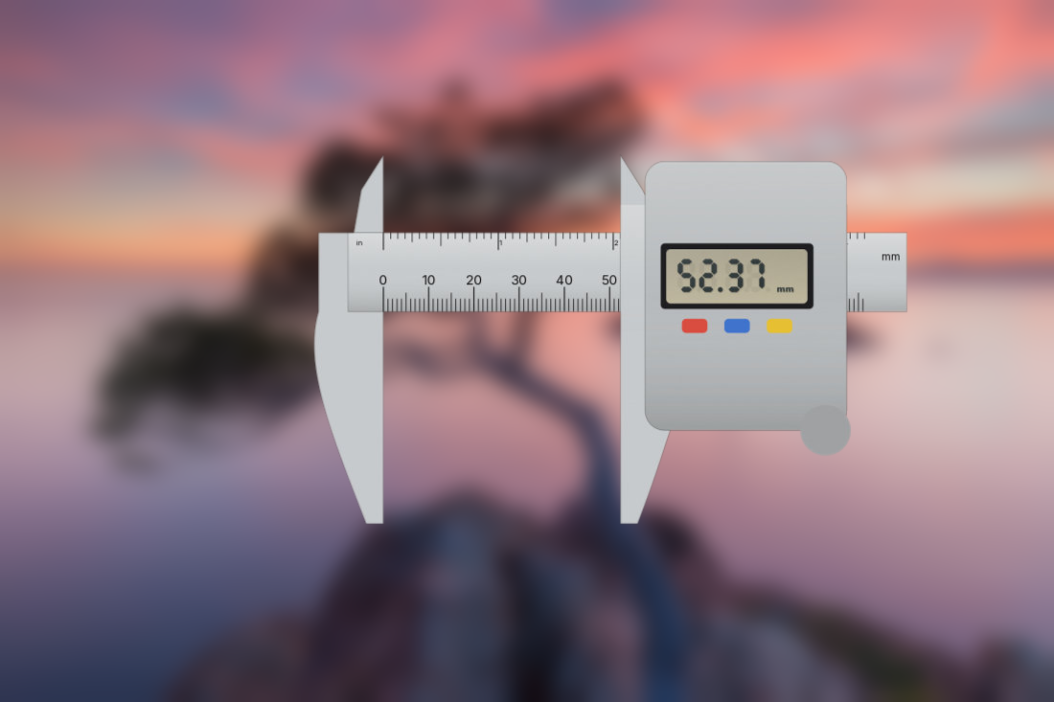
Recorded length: 52.37
